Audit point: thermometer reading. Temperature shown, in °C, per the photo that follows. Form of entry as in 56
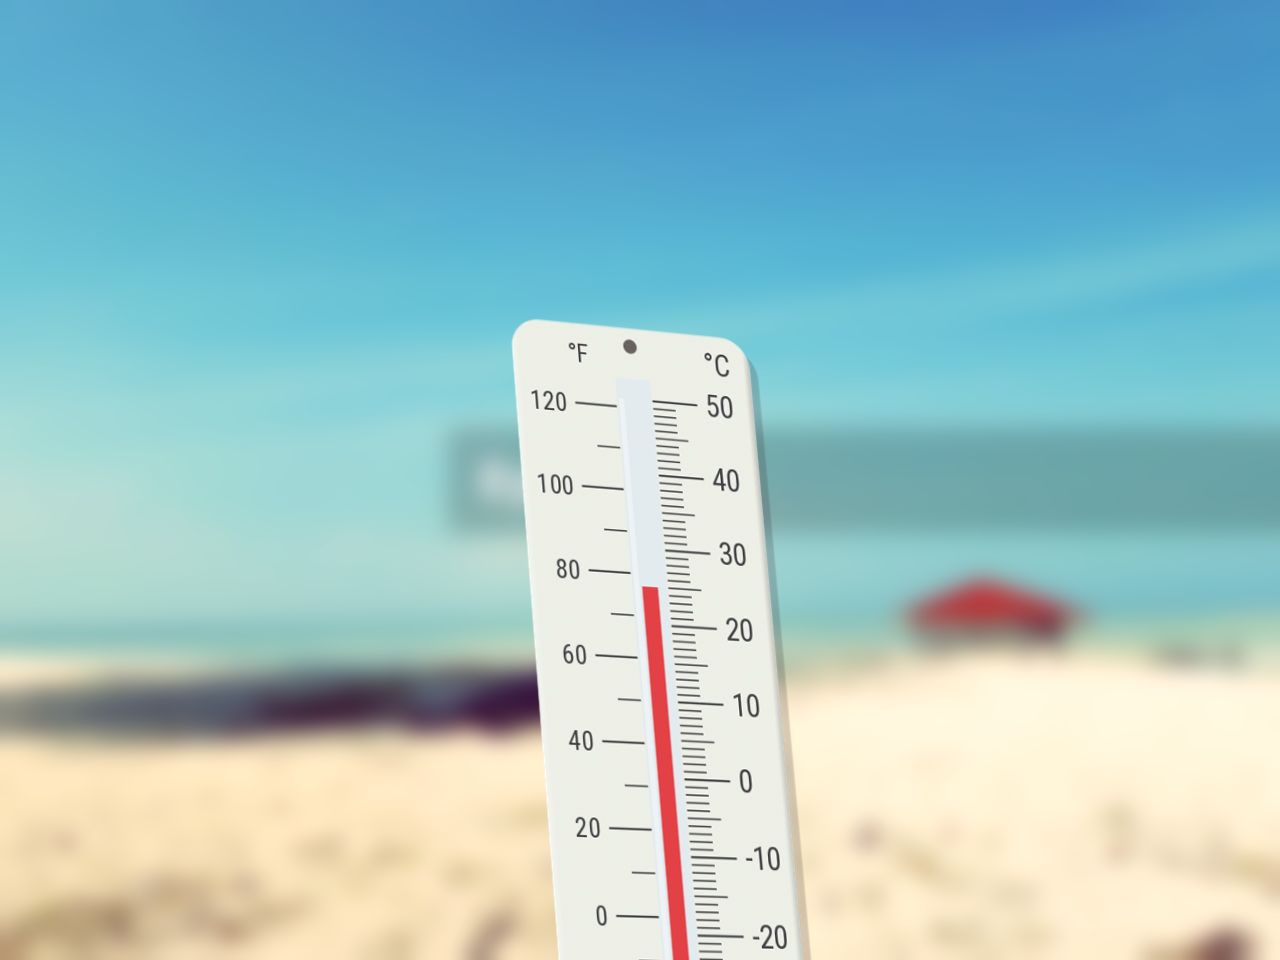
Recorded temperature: 25
